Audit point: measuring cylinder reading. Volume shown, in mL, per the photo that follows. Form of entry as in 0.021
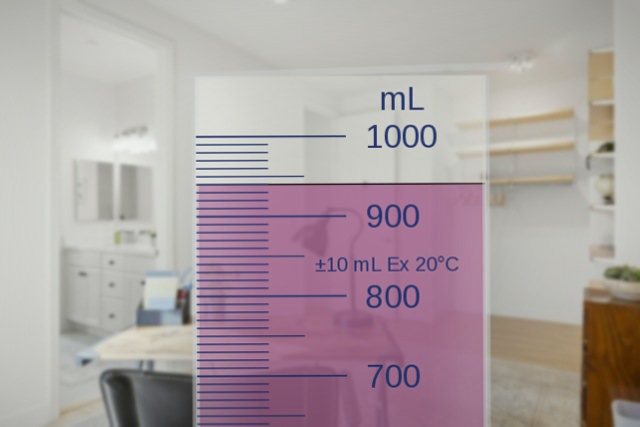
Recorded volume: 940
